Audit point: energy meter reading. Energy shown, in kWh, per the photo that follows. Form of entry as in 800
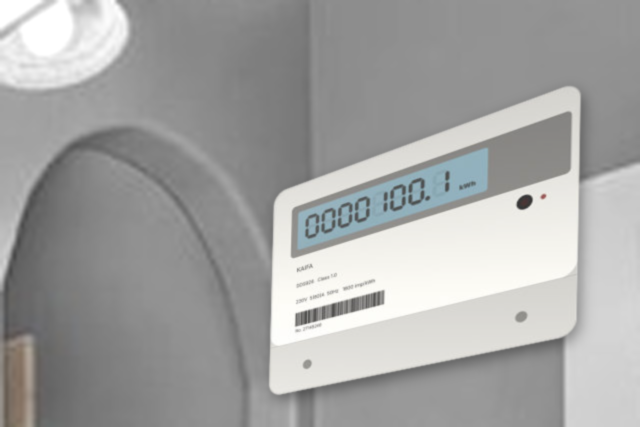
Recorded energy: 100.1
